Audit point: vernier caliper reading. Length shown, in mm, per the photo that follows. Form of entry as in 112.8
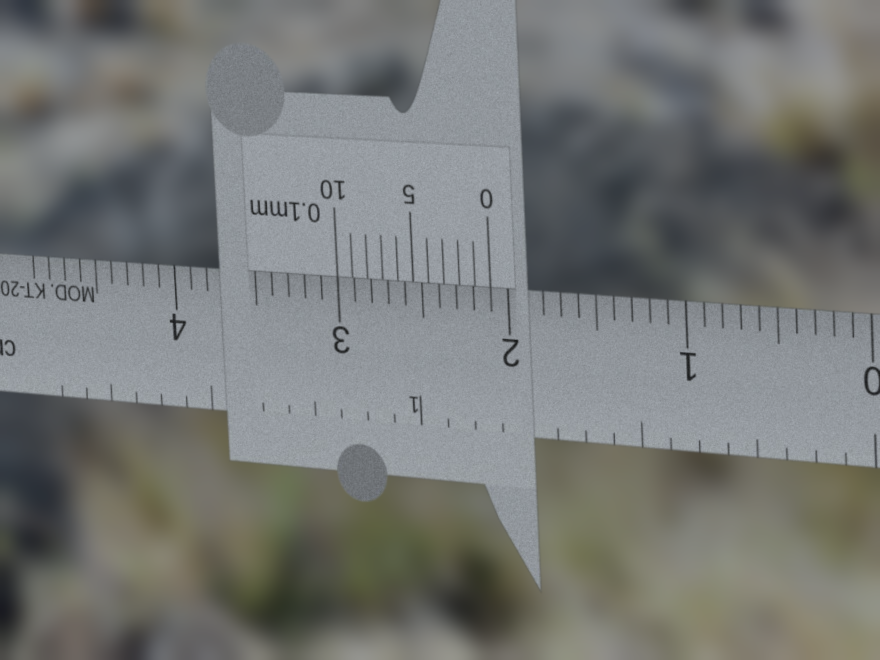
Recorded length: 21.0
